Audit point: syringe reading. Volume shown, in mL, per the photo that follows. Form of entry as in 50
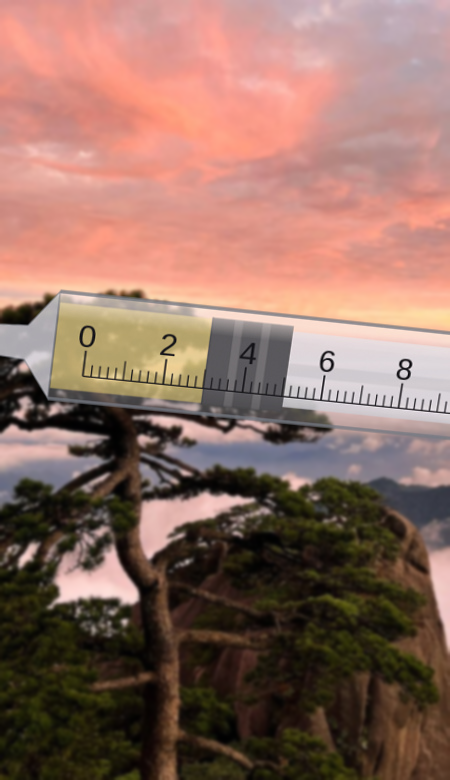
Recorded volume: 3
